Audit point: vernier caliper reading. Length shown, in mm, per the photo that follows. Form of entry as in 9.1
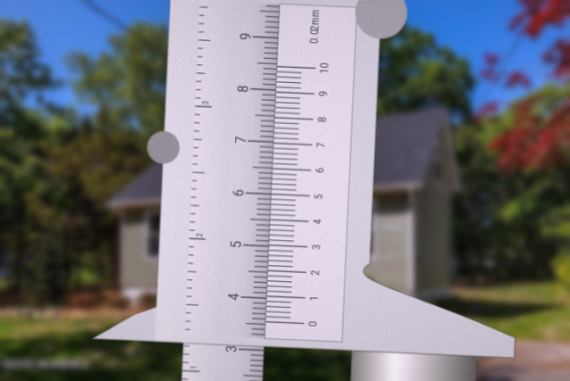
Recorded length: 35.5
